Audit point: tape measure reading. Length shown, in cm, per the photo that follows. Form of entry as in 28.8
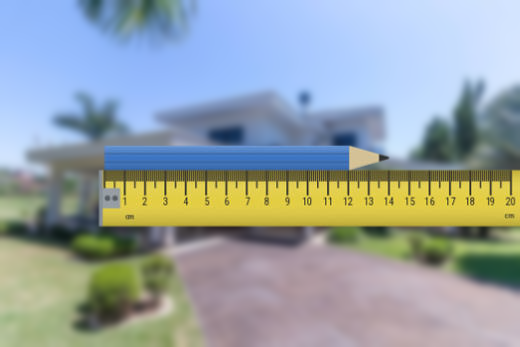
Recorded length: 14
